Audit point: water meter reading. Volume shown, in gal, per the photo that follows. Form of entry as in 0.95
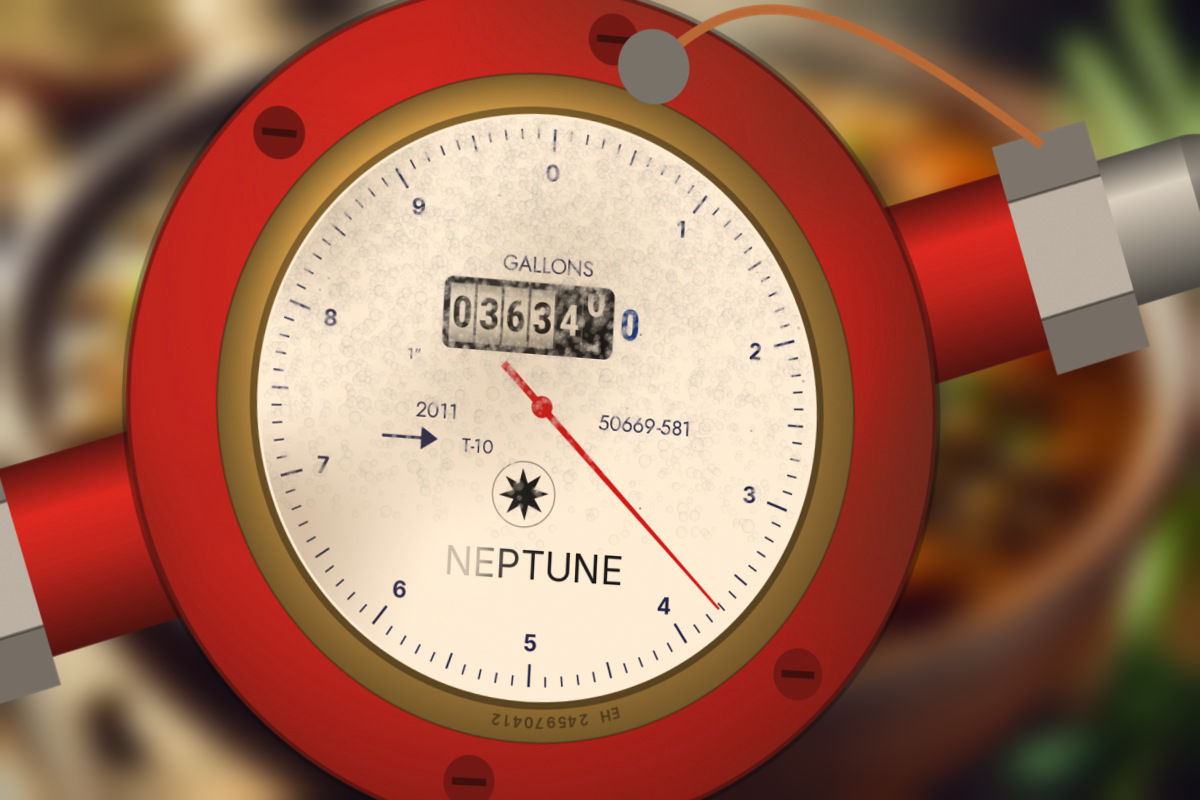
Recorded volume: 363403.7
